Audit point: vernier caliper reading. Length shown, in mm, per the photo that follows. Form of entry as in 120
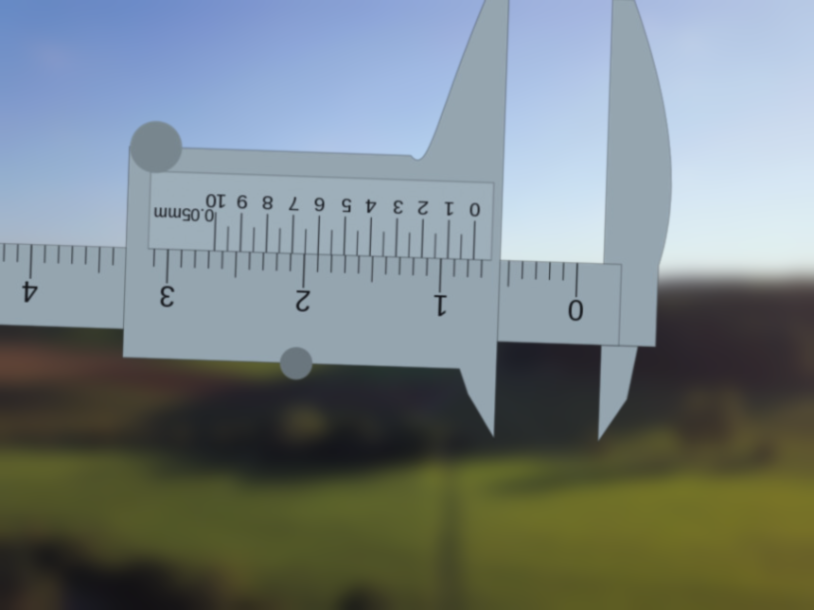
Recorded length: 7.6
